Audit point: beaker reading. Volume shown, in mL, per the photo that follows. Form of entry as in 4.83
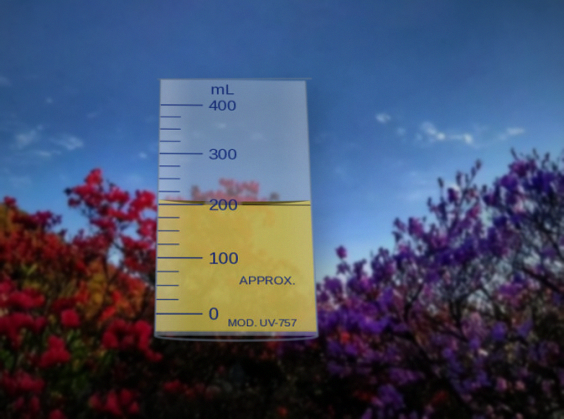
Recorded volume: 200
